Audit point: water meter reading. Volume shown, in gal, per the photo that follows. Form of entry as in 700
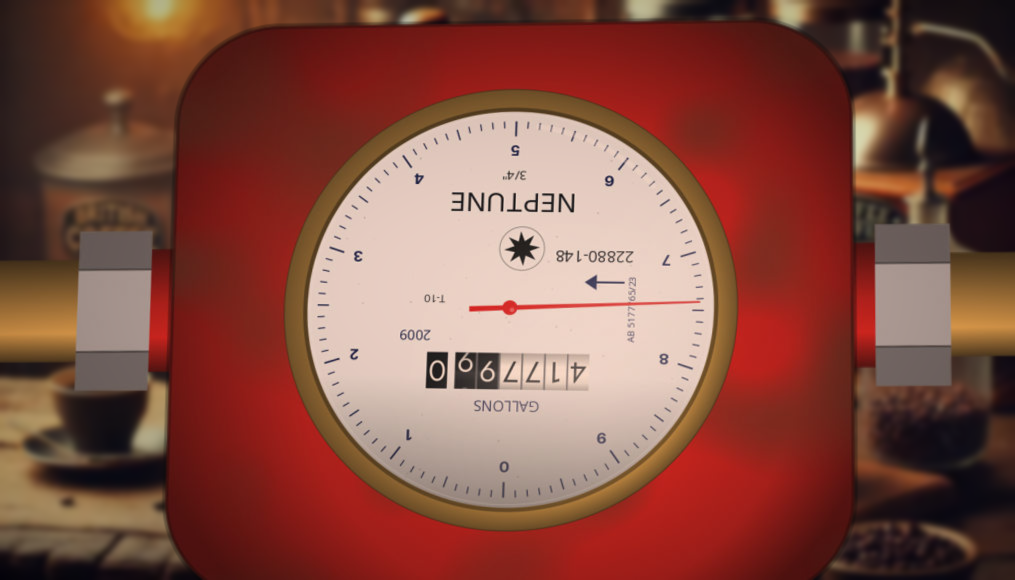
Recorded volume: 4177987.4
